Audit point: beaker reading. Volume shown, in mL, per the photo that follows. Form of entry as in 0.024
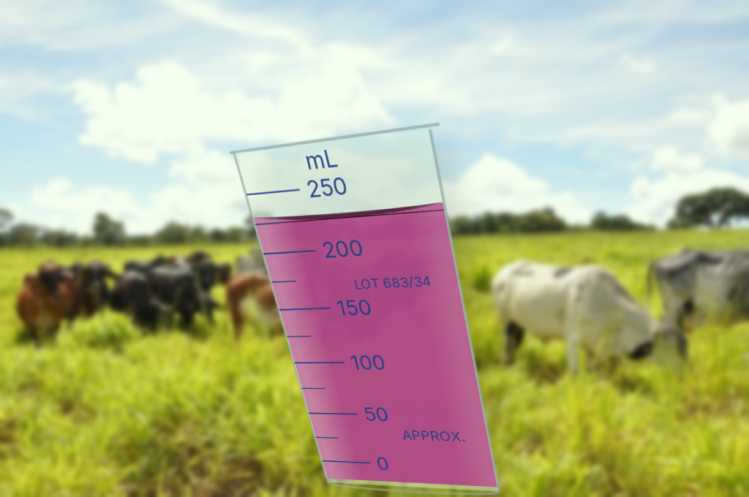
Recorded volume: 225
